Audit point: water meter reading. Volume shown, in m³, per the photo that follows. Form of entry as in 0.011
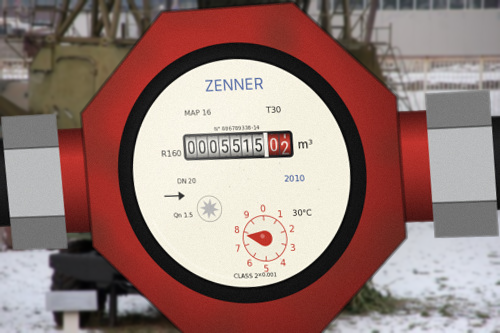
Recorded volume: 5515.017
